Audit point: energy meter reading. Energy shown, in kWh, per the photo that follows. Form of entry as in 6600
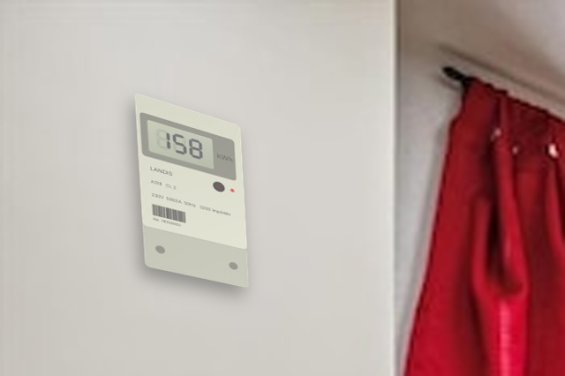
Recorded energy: 158
